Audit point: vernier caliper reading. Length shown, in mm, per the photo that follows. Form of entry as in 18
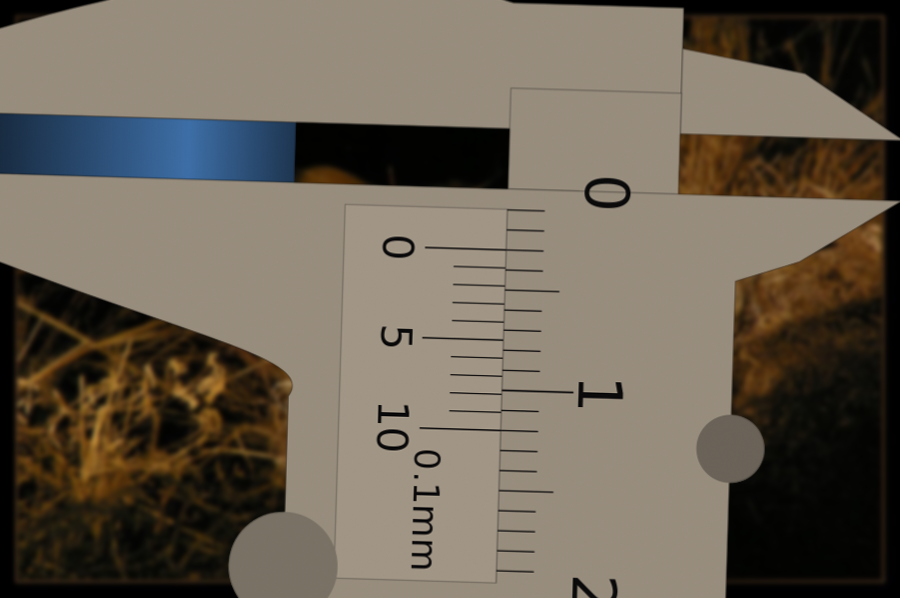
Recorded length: 3.0
